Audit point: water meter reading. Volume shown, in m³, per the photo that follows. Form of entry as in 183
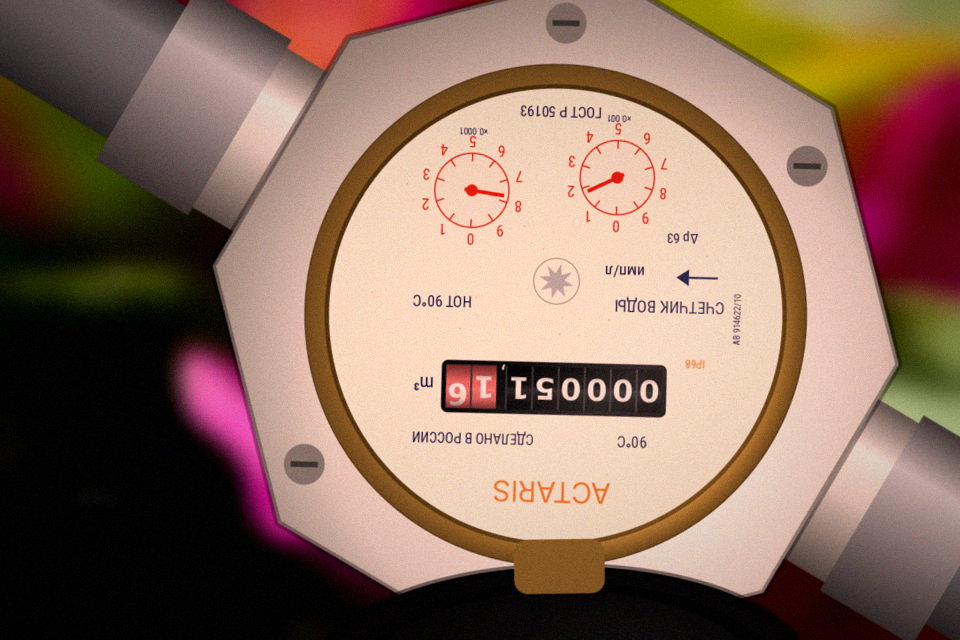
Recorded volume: 51.1617
